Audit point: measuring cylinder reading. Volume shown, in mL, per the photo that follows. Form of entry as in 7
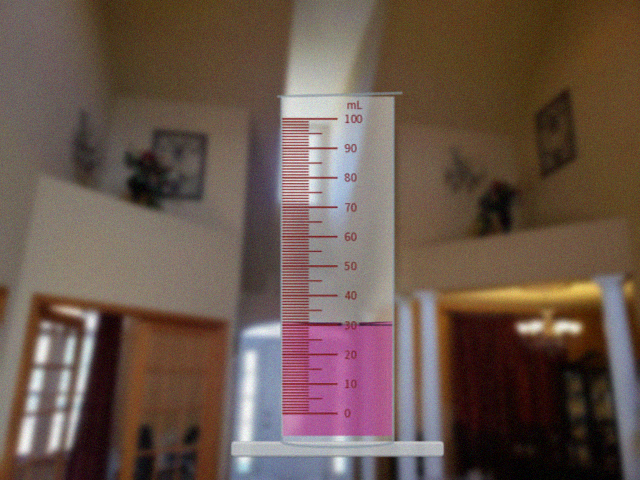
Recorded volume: 30
